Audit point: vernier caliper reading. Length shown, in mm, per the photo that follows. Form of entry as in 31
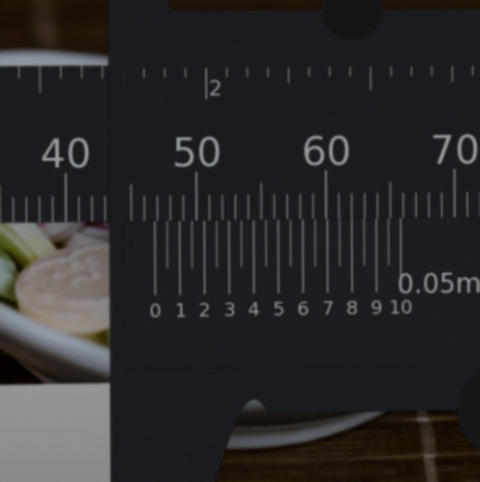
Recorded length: 46.8
